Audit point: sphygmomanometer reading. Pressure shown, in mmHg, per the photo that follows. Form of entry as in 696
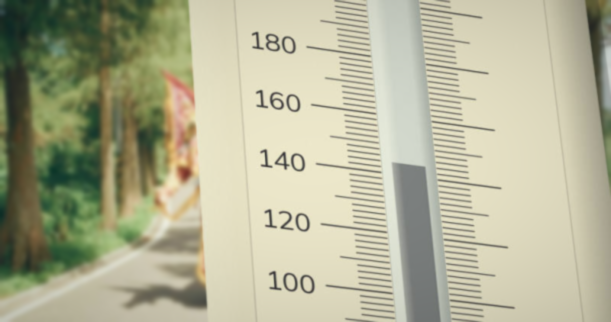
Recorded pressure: 144
